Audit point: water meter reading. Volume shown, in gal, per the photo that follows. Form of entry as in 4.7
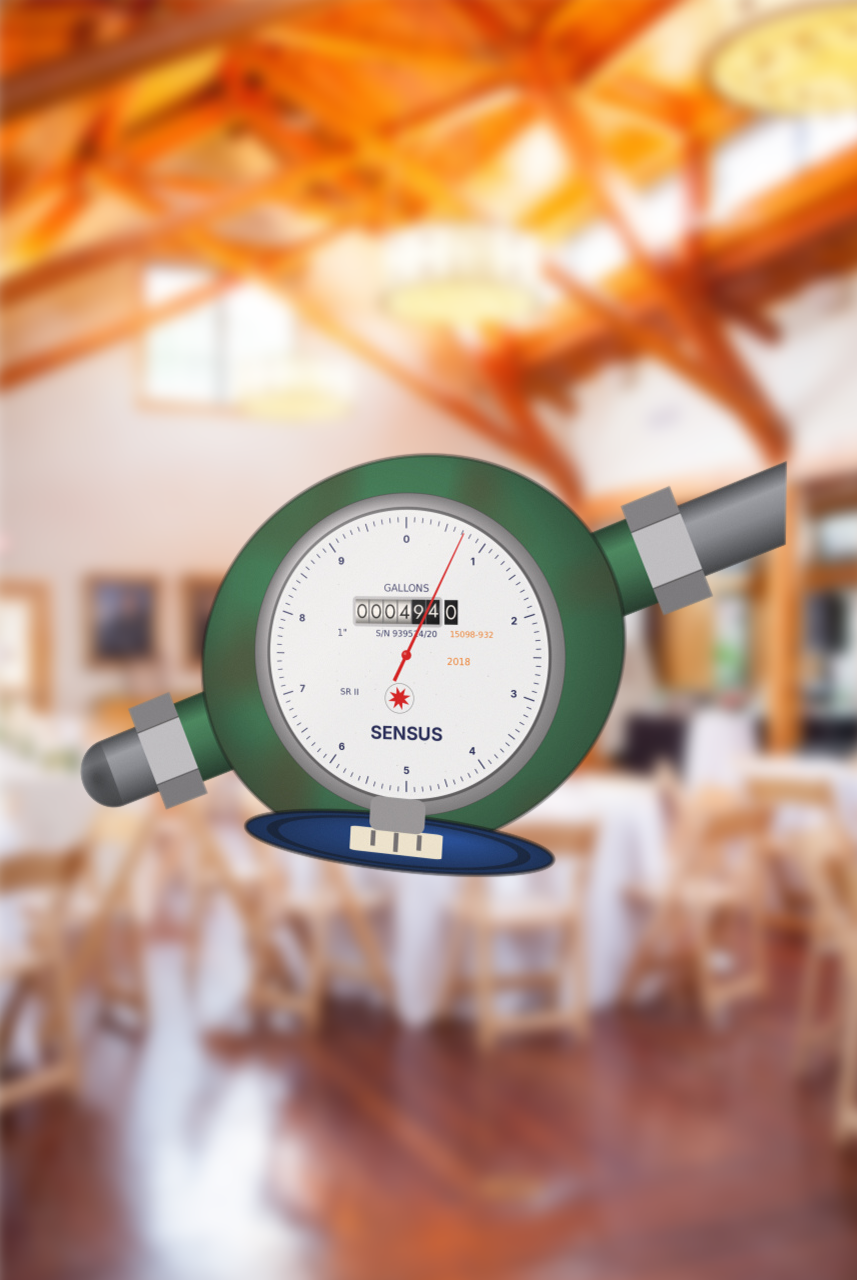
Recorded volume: 4940.7
